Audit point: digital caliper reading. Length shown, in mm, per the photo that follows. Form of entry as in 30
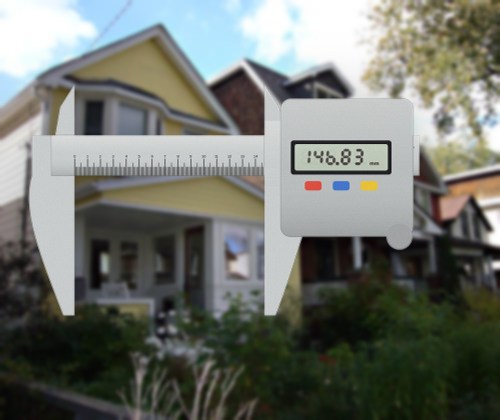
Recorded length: 146.83
